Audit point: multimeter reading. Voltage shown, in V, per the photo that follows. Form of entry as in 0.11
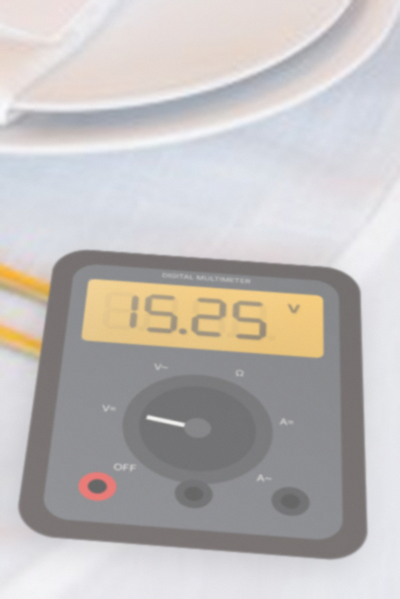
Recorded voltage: 15.25
